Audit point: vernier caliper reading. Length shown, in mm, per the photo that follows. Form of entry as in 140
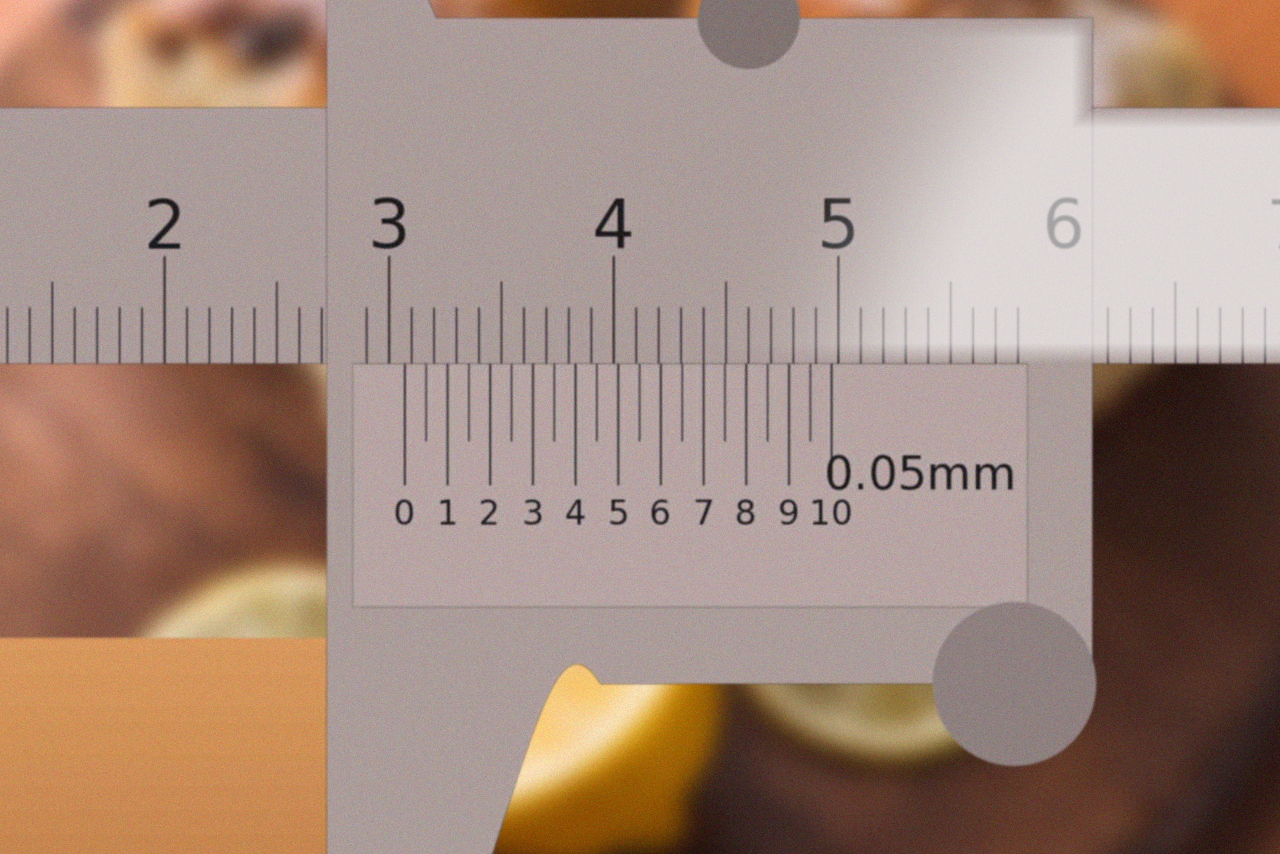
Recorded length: 30.7
